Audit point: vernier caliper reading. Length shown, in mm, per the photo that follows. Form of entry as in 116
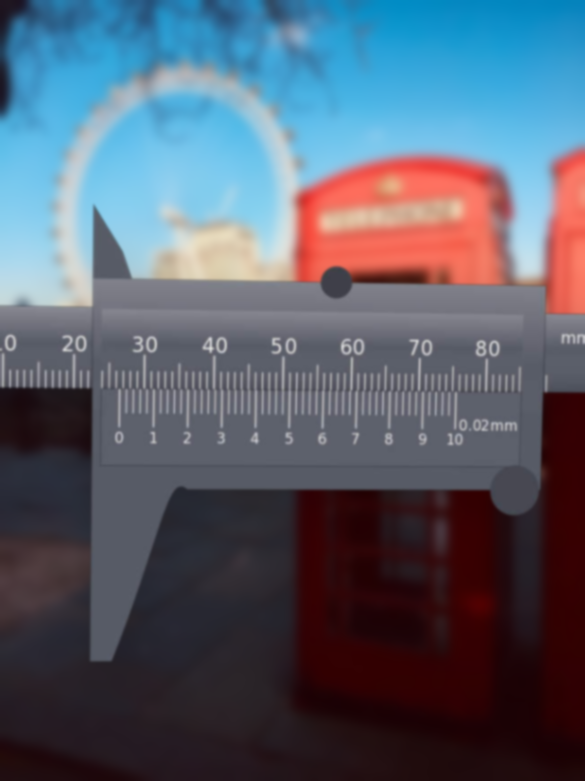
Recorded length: 26.5
